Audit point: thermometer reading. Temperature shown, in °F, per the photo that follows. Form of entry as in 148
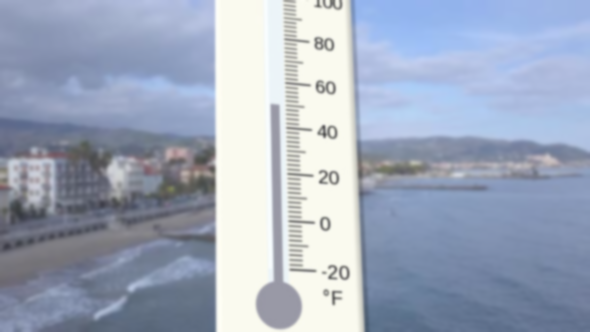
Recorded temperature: 50
